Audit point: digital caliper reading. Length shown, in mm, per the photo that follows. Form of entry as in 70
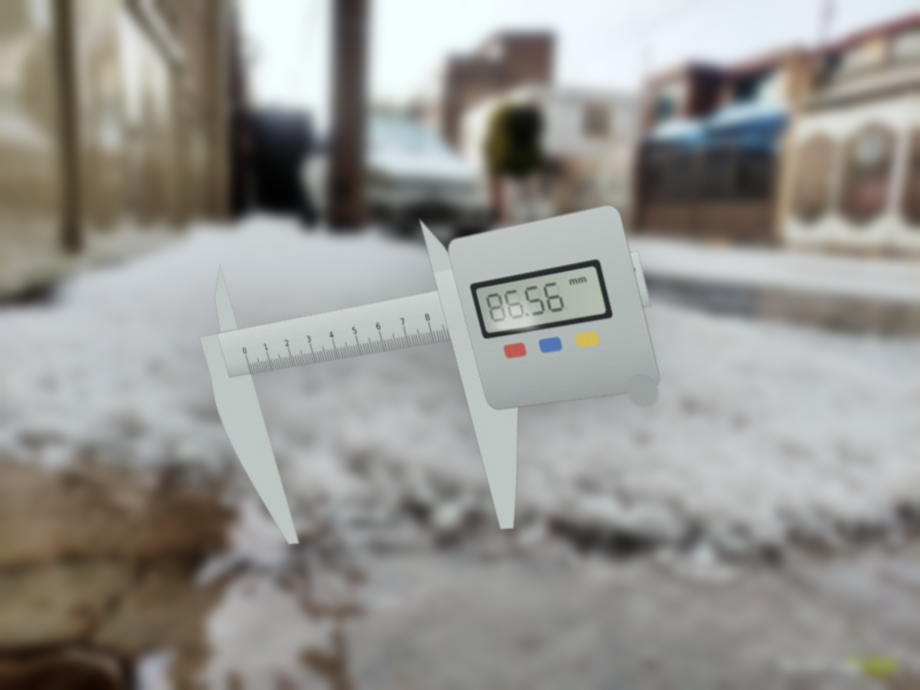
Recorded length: 86.56
